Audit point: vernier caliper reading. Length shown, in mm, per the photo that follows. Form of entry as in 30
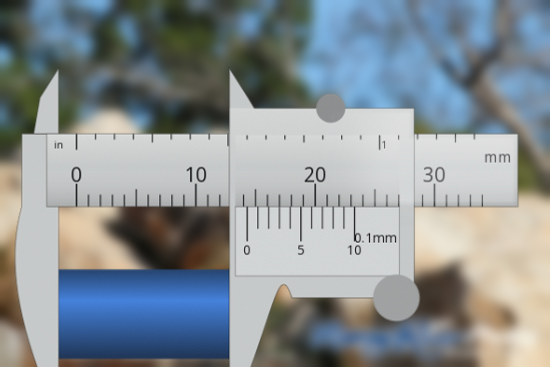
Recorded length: 14.3
